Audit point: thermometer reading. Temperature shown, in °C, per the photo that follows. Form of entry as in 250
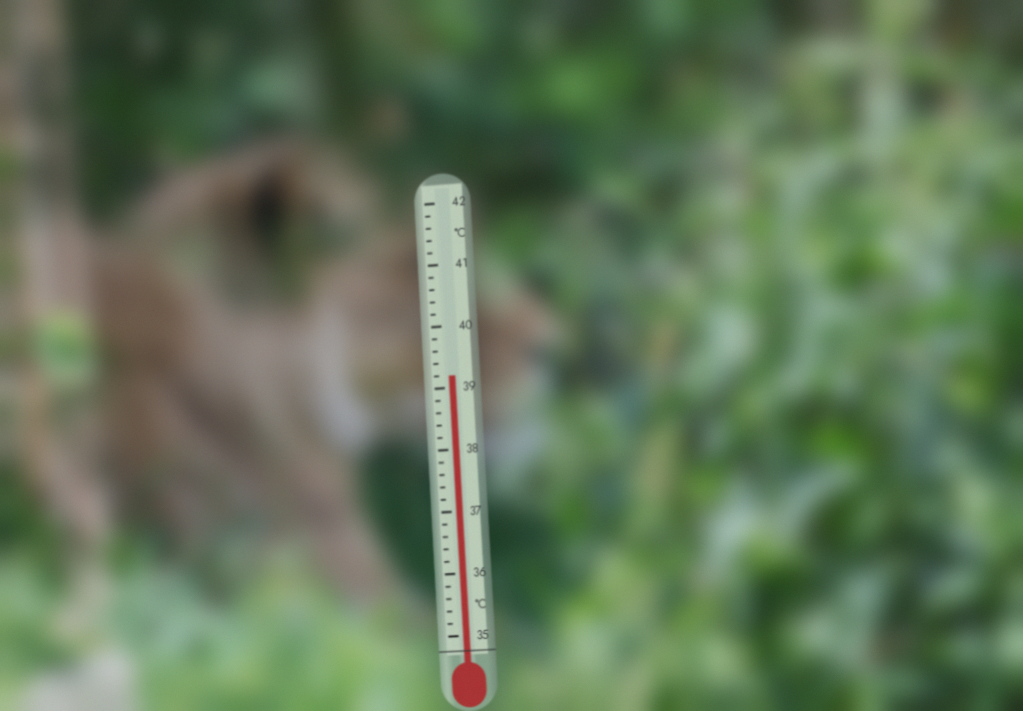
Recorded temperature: 39.2
